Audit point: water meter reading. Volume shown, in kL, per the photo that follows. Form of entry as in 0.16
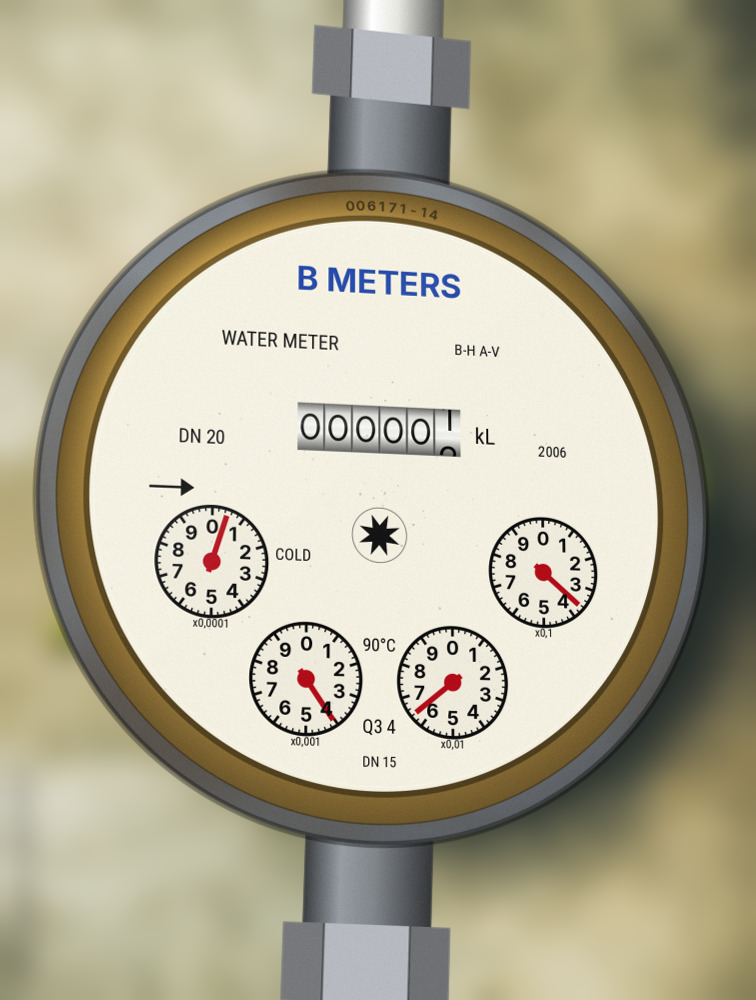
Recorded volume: 1.3640
